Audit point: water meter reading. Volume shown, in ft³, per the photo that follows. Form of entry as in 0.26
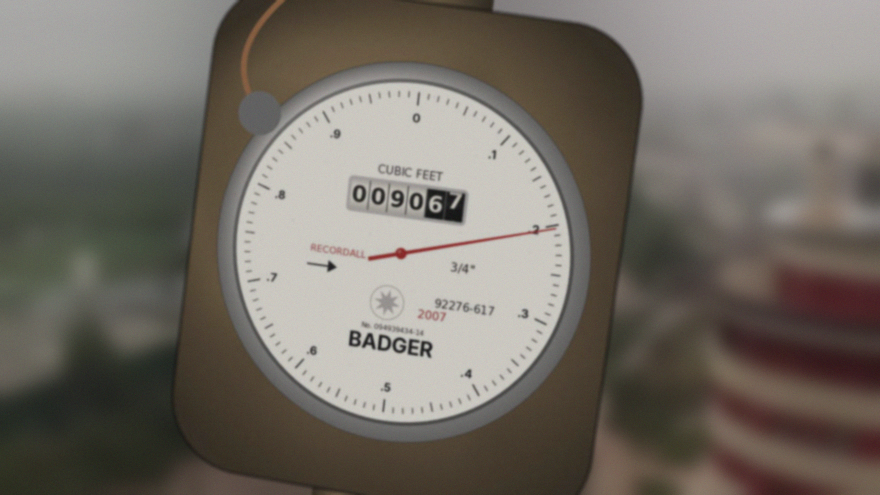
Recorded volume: 9067.20
